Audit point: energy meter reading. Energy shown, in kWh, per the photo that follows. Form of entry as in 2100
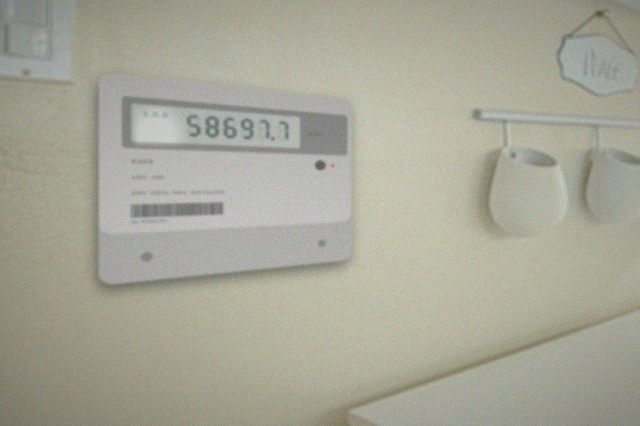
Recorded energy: 58697.7
